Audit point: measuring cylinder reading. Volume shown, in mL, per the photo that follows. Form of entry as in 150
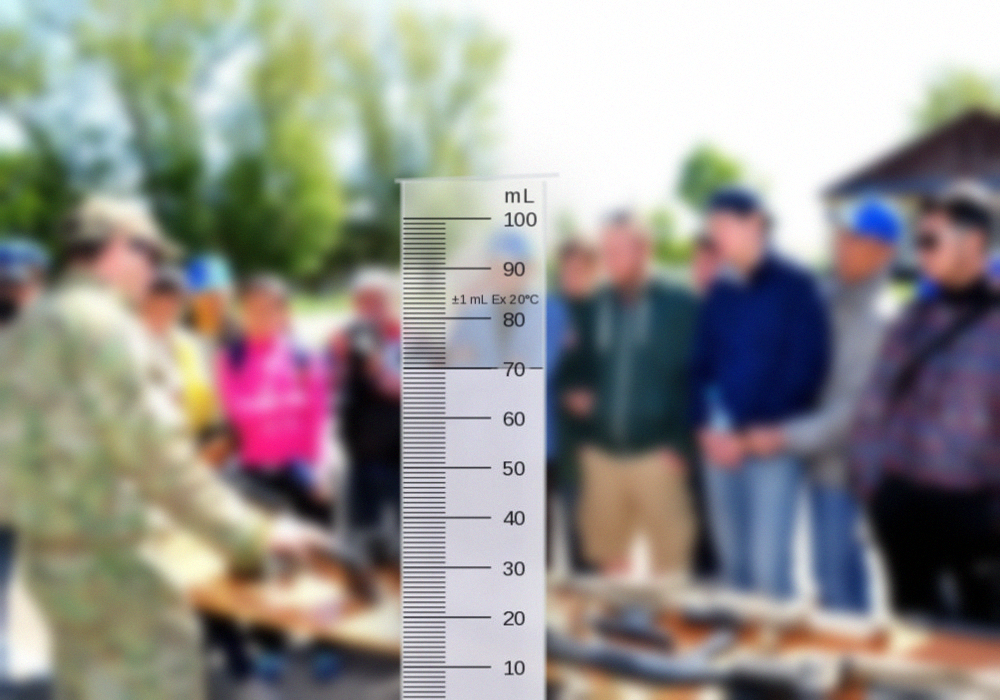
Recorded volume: 70
